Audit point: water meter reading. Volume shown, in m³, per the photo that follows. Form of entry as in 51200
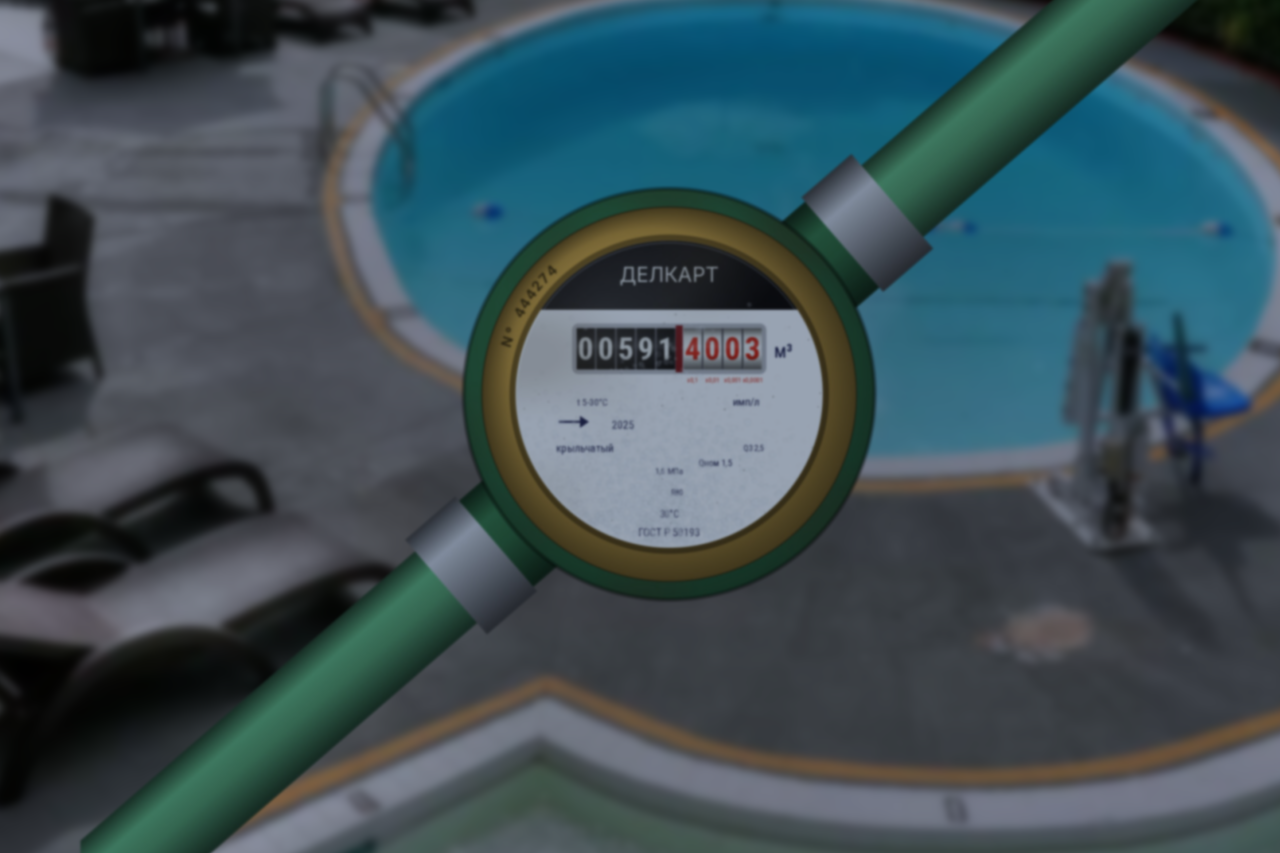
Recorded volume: 591.4003
